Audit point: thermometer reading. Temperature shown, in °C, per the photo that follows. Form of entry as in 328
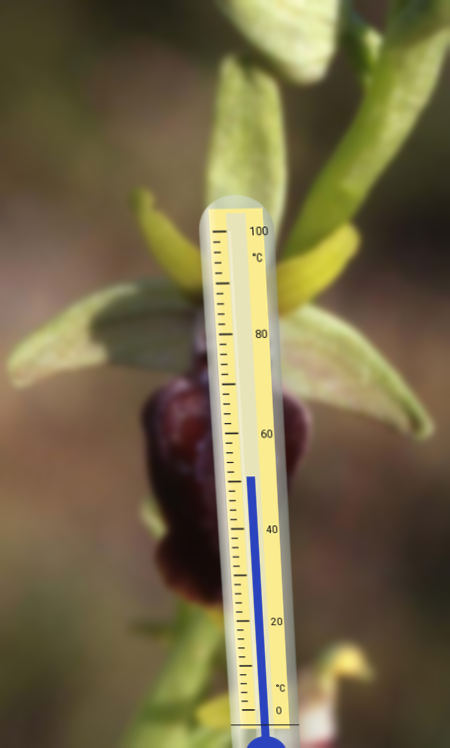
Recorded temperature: 51
